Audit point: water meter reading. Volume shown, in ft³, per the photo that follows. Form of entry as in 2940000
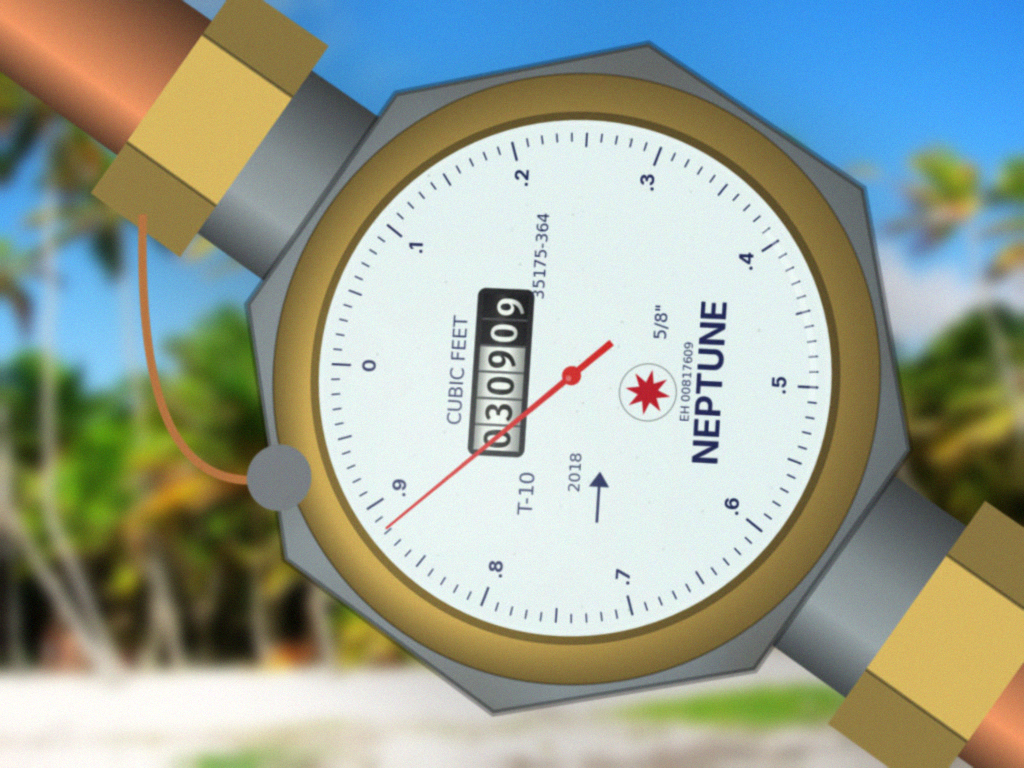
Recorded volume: 30908.88
